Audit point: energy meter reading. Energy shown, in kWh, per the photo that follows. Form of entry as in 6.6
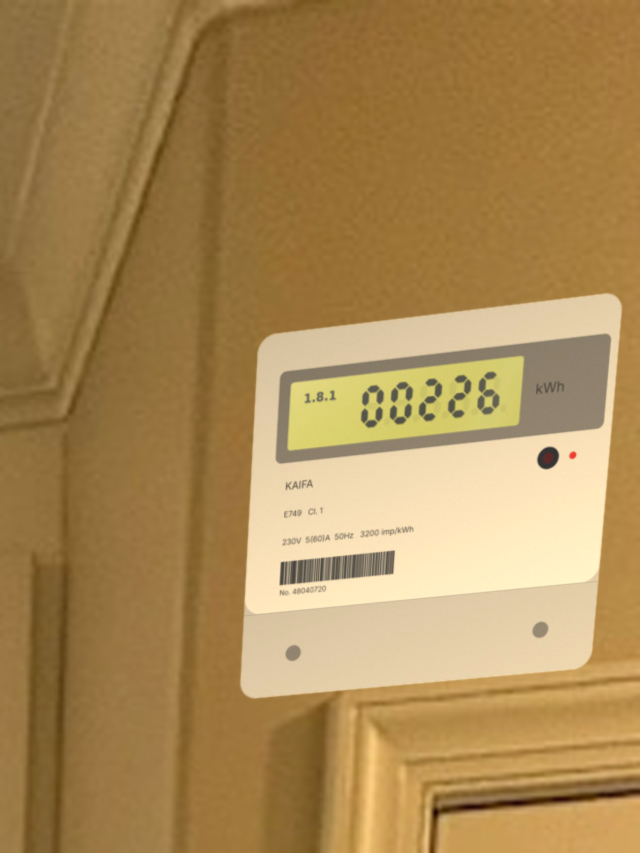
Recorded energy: 226
